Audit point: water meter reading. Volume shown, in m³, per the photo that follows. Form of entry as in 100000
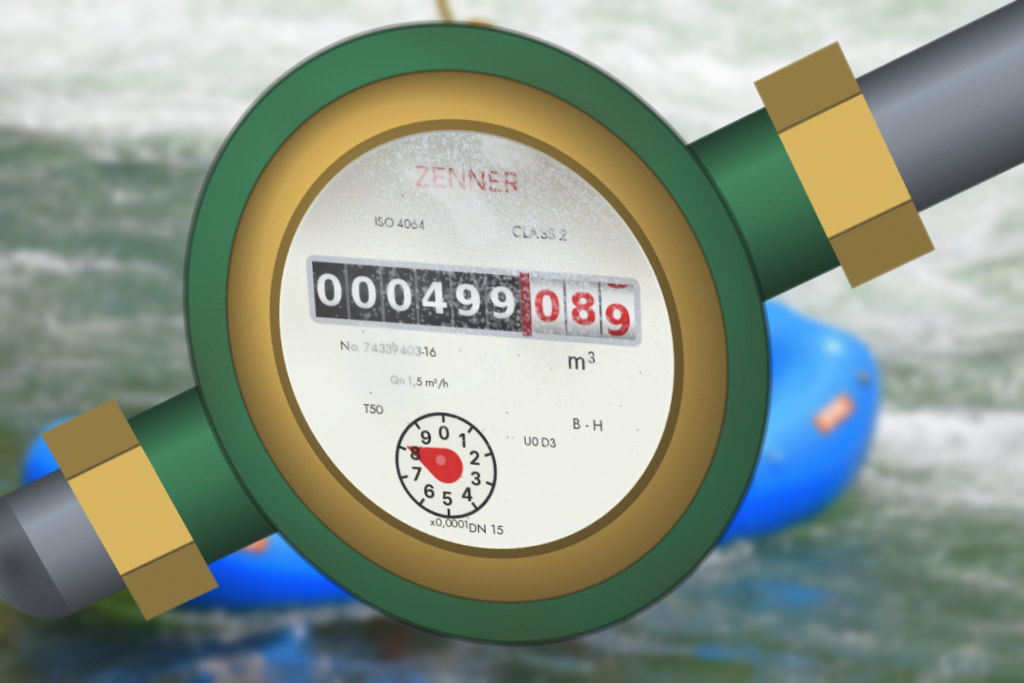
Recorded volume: 499.0888
